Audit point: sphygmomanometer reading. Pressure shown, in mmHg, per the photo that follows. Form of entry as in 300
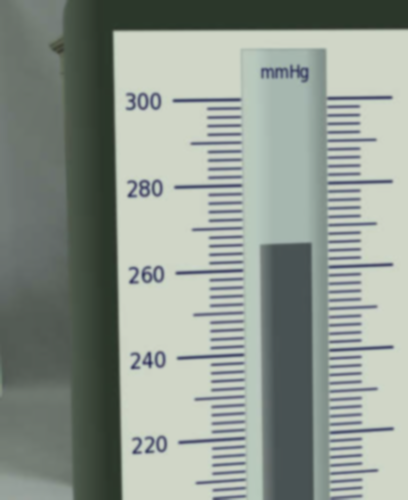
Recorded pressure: 266
